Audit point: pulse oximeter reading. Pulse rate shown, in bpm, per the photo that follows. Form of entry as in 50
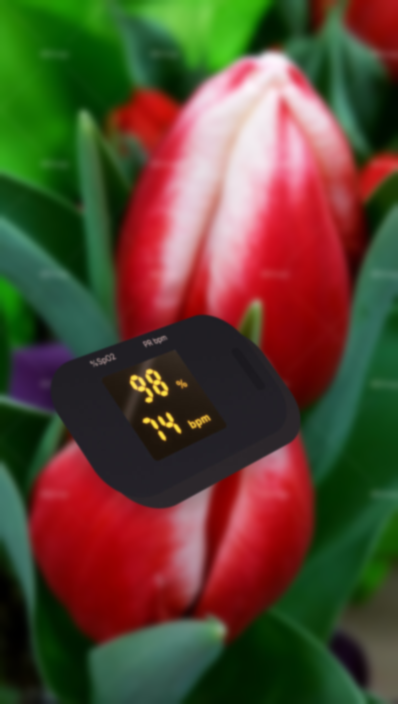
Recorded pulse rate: 74
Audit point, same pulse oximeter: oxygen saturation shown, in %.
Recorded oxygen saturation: 98
